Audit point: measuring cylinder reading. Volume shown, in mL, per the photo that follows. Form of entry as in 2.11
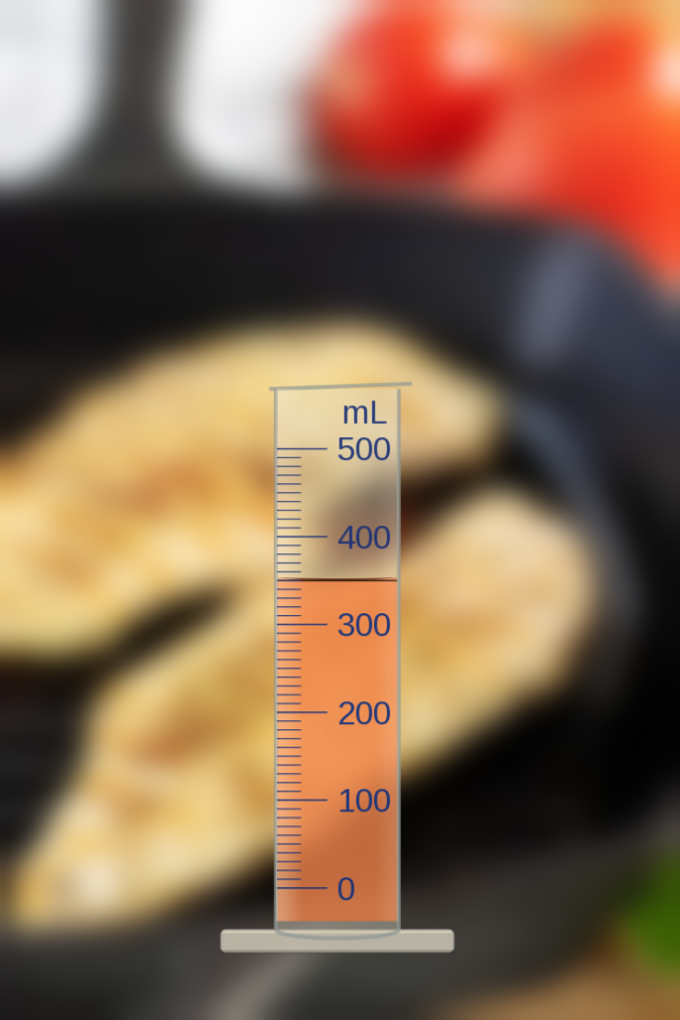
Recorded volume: 350
